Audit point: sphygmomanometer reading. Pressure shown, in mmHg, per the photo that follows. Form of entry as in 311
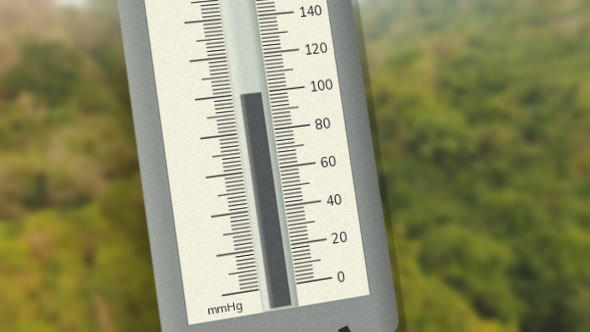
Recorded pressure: 100
